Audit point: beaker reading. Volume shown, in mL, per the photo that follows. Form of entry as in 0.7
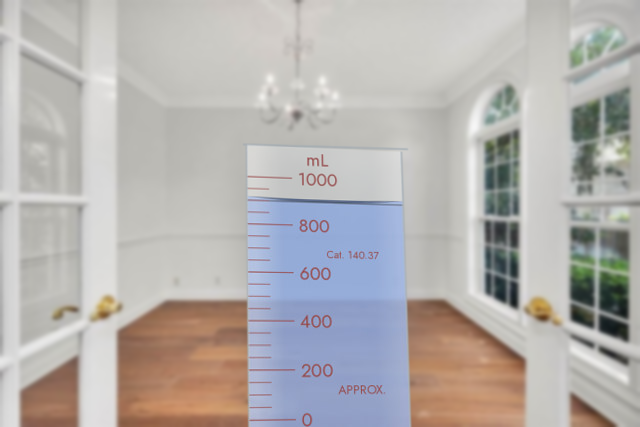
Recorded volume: 900
